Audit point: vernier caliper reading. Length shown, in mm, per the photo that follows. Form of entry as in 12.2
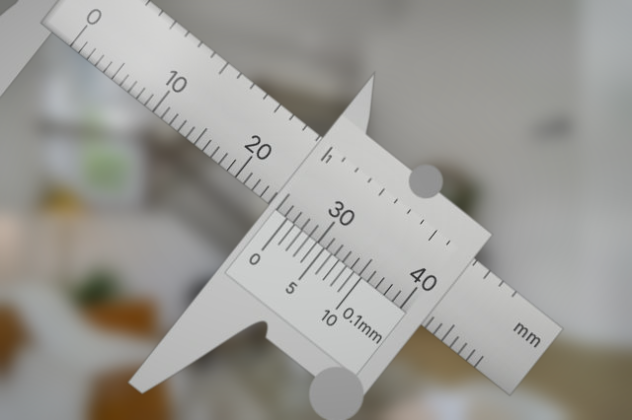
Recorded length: 26.3
